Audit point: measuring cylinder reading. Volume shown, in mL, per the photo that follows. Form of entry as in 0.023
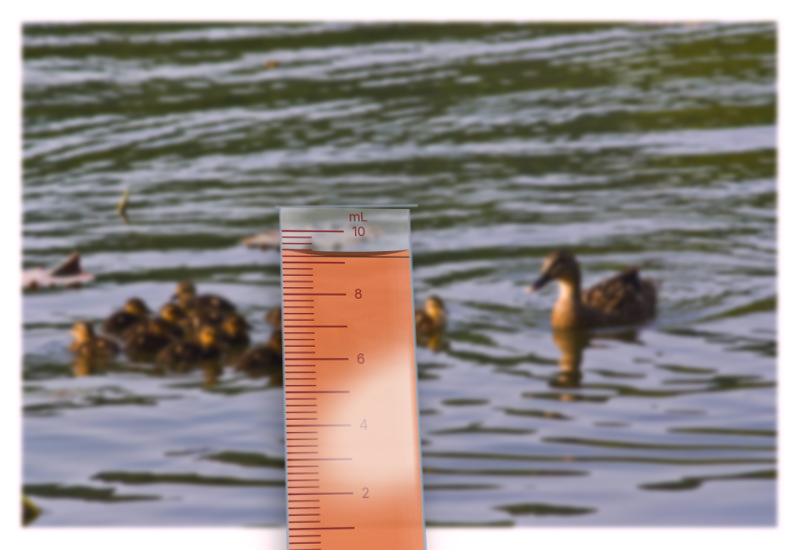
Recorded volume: 9.2
